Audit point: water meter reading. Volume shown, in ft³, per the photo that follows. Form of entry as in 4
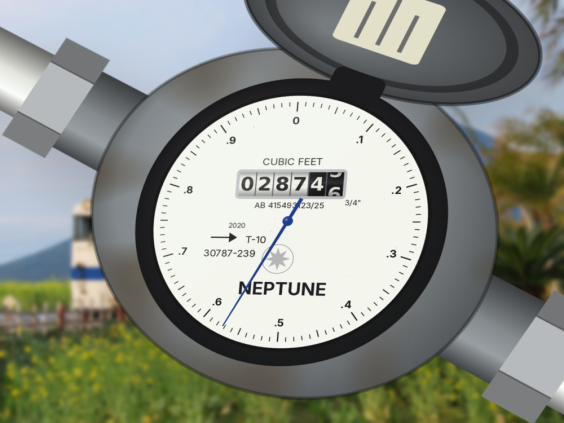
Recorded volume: 28745.57
